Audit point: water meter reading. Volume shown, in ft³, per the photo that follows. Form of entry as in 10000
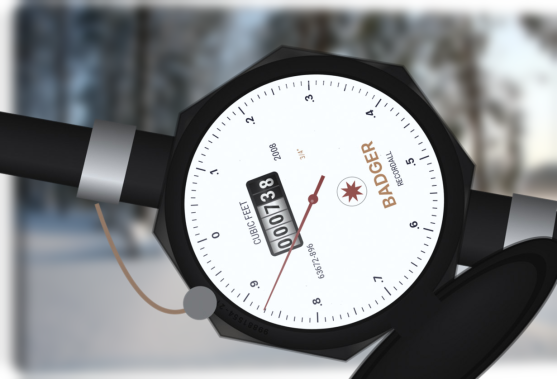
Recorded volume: 737.87
